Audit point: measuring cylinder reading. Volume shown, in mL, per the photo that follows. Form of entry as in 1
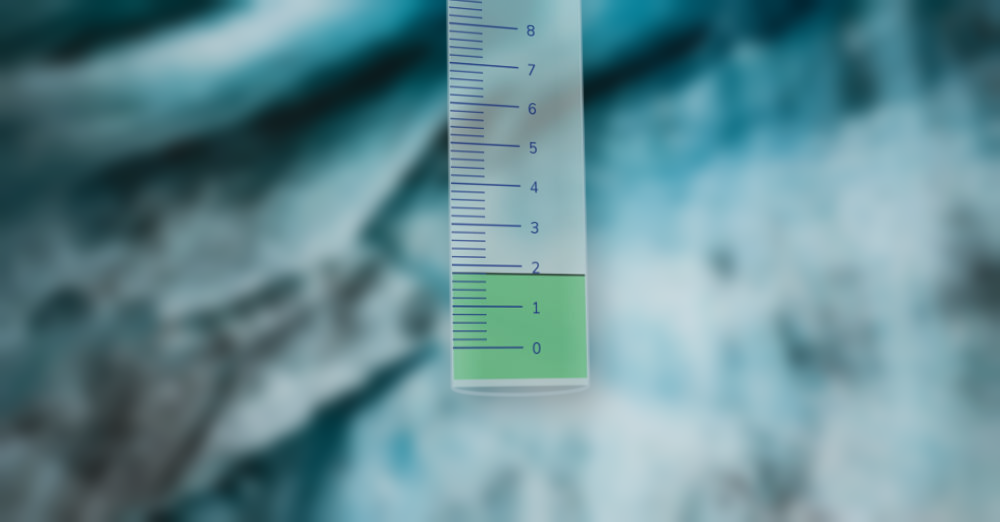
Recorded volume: 1.8
